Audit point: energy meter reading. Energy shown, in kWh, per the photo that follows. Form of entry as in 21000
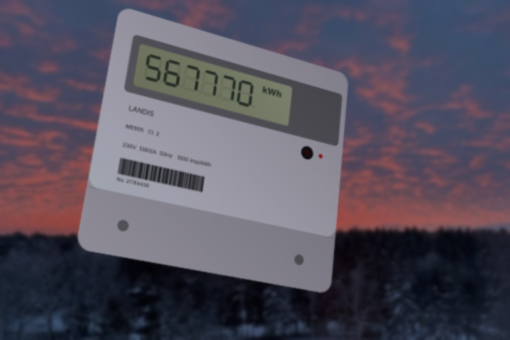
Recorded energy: 567770
